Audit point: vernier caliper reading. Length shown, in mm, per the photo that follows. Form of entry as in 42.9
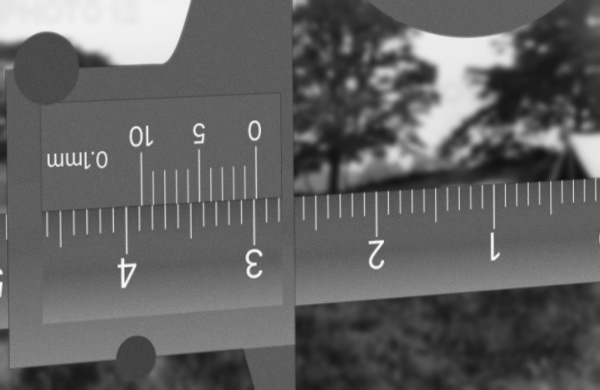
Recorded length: 29.8
